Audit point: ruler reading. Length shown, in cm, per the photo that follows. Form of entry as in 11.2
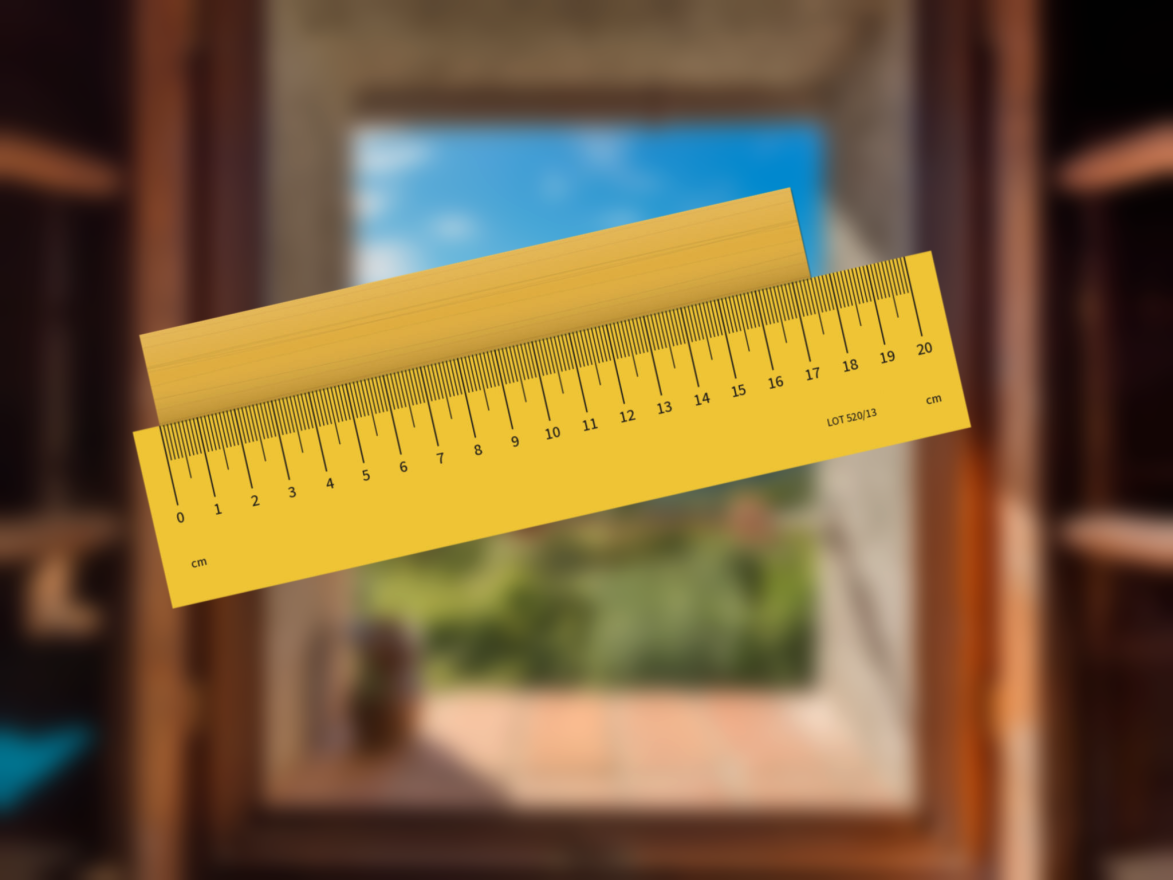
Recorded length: 17.5
